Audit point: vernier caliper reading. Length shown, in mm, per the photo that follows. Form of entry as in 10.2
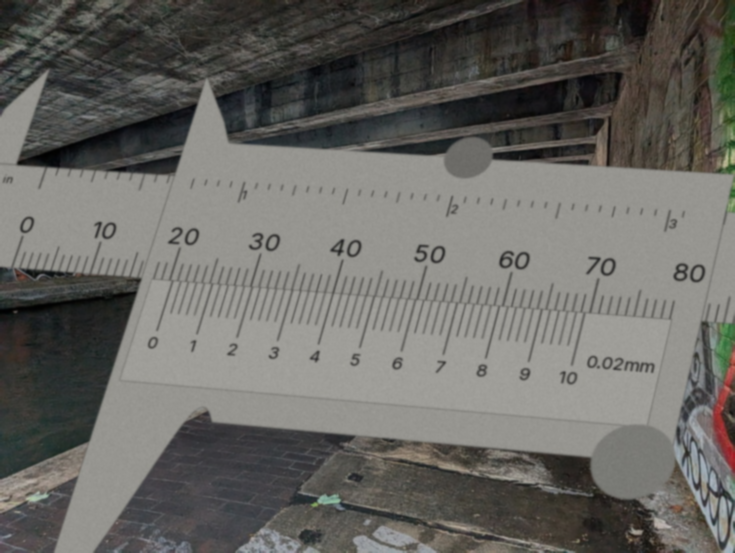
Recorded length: 20.4
